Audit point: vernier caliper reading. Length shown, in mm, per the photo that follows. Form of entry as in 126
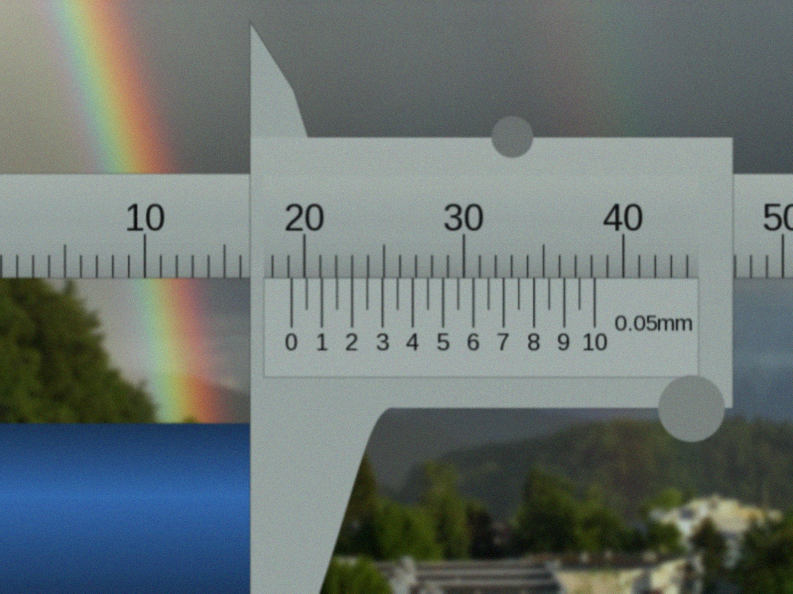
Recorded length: 19.2
